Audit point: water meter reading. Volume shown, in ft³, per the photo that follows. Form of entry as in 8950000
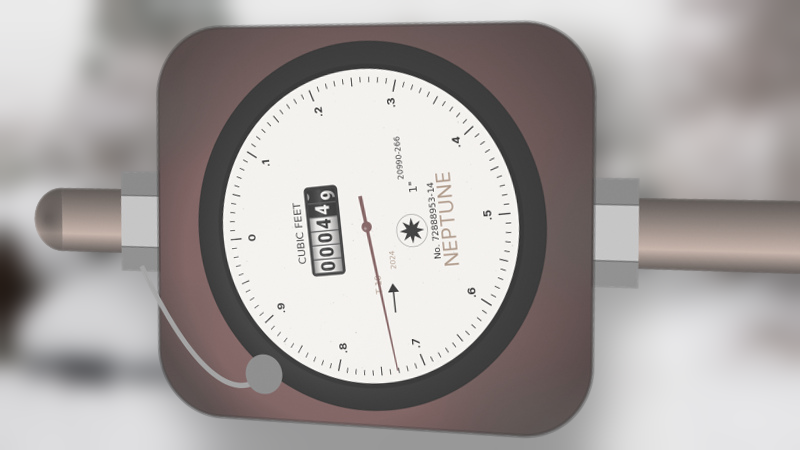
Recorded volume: 448.73
